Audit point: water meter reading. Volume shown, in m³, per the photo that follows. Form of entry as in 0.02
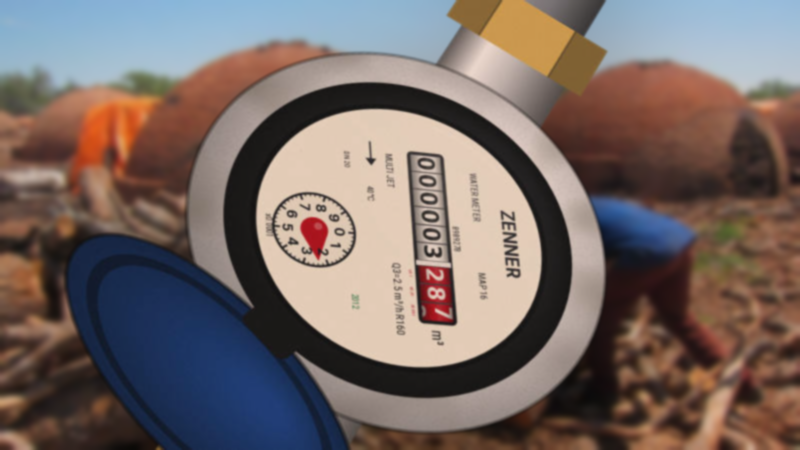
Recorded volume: 3.2872
